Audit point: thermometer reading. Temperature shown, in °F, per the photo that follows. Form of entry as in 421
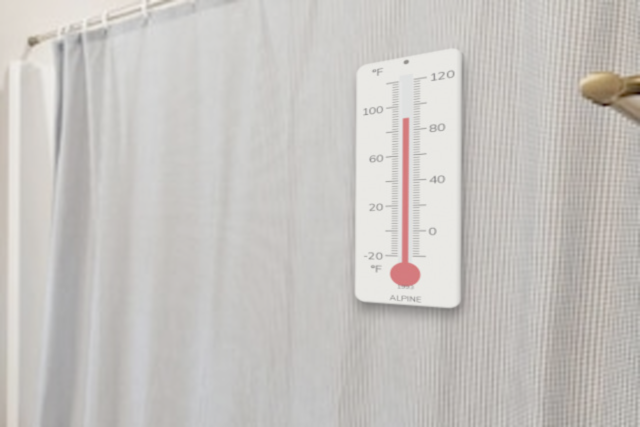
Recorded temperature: 90
